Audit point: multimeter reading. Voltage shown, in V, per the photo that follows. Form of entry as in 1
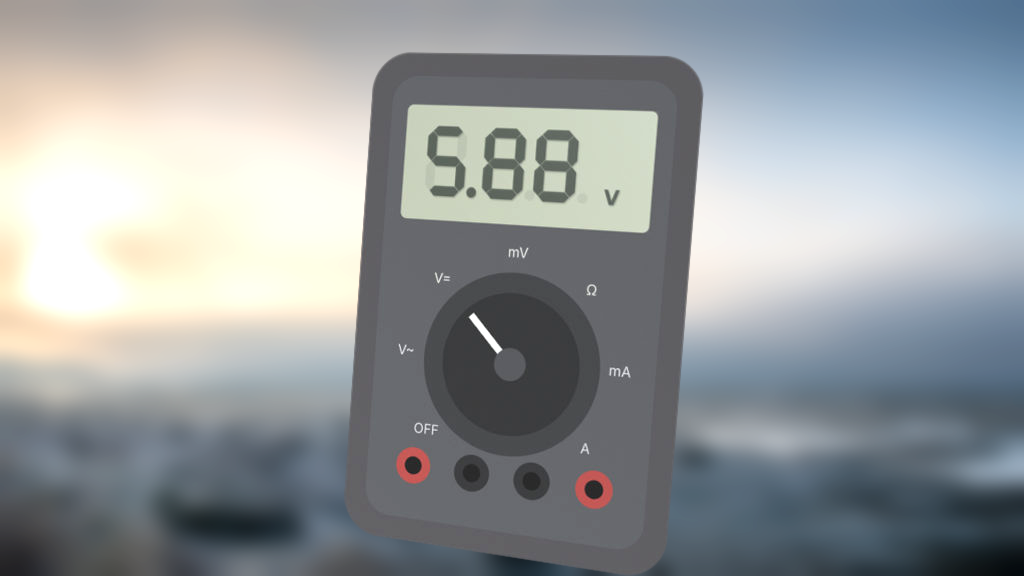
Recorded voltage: 5.88
